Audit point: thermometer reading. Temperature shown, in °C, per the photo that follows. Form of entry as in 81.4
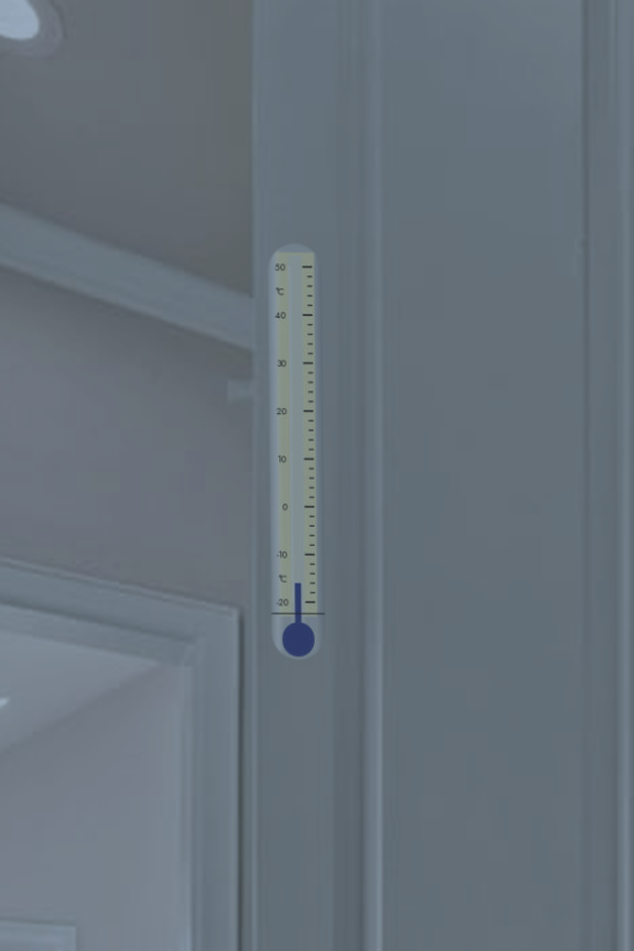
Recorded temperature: -16
